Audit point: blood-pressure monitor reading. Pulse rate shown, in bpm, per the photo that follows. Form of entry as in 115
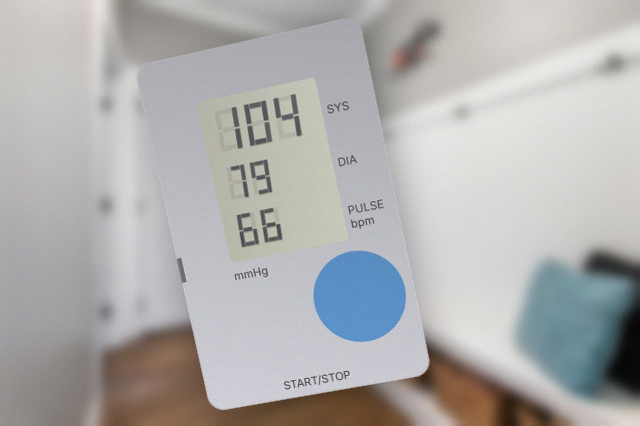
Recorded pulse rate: 66
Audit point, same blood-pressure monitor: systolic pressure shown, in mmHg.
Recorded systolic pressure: 104
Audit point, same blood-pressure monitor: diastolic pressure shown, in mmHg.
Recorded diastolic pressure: 79
